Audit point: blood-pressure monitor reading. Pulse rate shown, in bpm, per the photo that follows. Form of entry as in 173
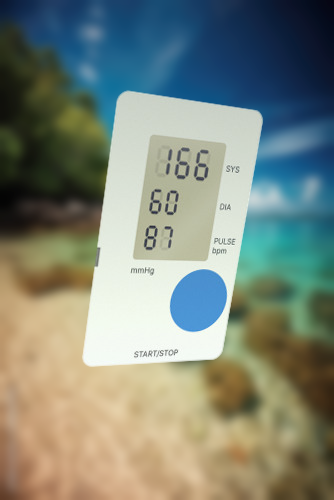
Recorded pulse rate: 87
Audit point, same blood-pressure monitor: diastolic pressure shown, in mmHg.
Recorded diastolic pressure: 60
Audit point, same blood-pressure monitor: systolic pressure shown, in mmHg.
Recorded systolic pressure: 166
